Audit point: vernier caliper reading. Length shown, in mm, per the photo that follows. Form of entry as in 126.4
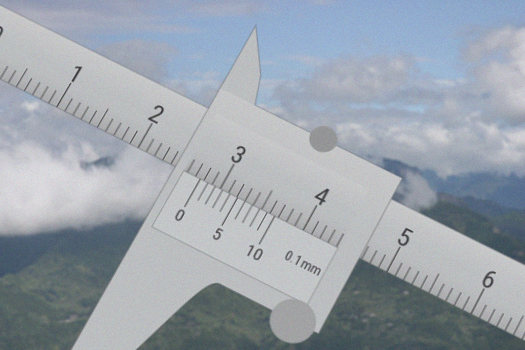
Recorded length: 27.6
